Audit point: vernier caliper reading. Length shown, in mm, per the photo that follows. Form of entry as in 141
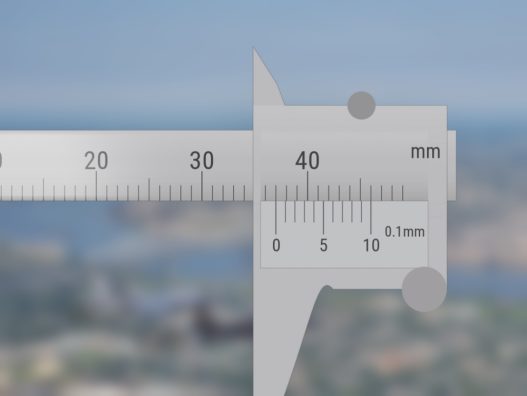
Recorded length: 37.0
